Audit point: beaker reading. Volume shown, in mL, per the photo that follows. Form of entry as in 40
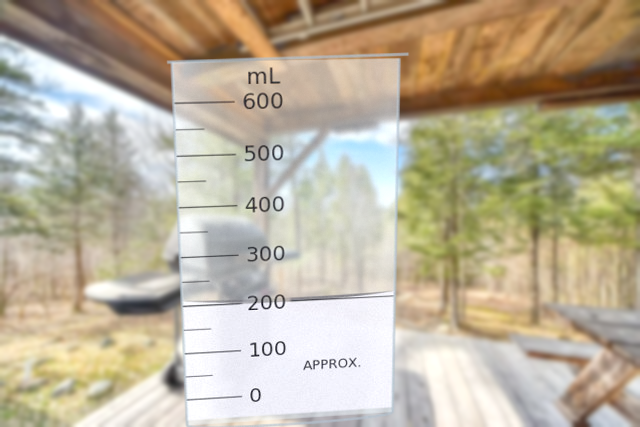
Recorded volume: 200
